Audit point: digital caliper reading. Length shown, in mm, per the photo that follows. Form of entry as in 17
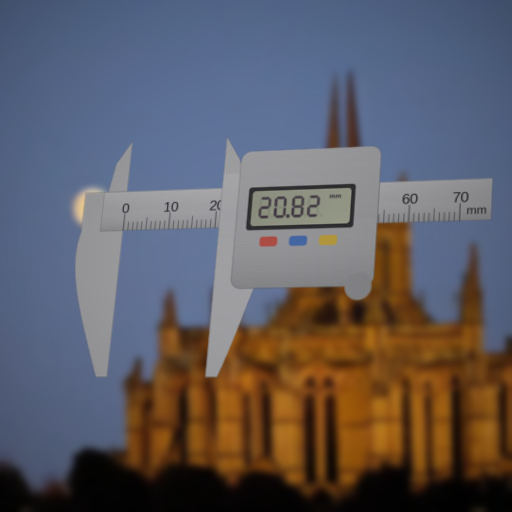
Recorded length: 20.82
